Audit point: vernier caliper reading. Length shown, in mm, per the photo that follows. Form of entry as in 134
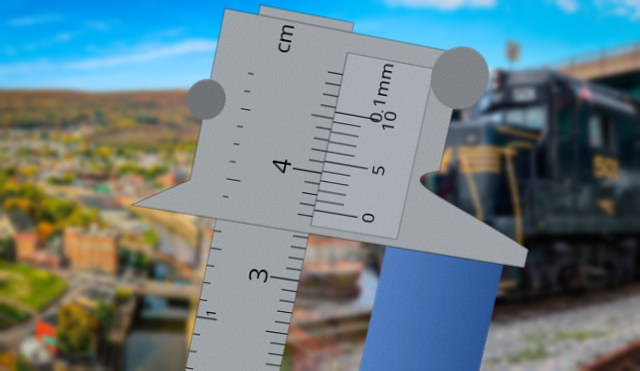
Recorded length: 36.6
